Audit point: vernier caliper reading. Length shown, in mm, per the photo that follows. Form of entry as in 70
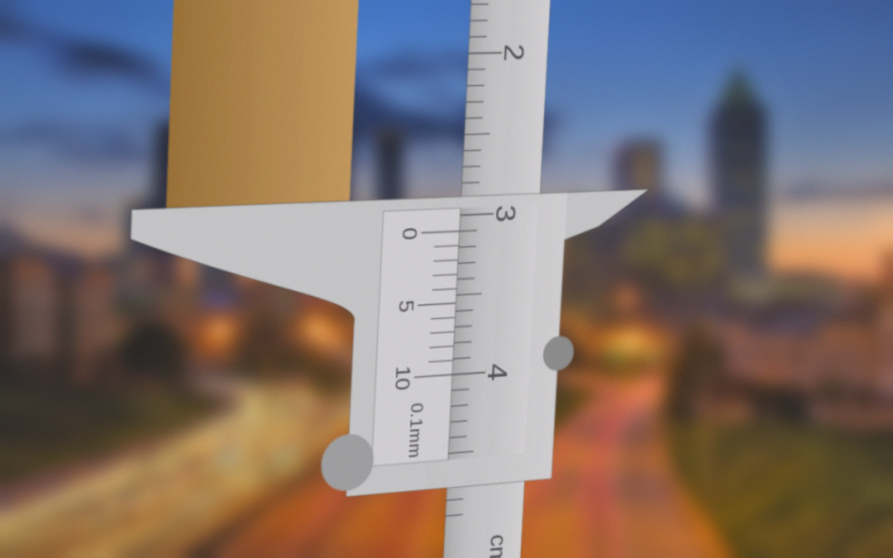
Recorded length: 31.0
